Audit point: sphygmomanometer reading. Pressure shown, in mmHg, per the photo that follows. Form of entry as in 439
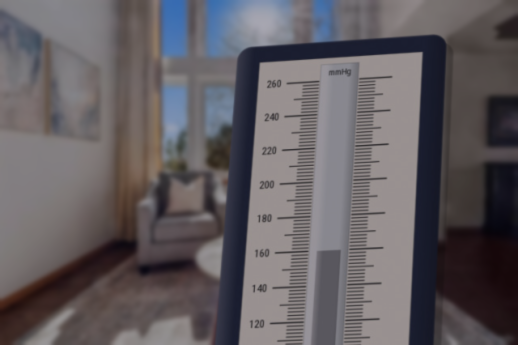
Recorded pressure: 160
